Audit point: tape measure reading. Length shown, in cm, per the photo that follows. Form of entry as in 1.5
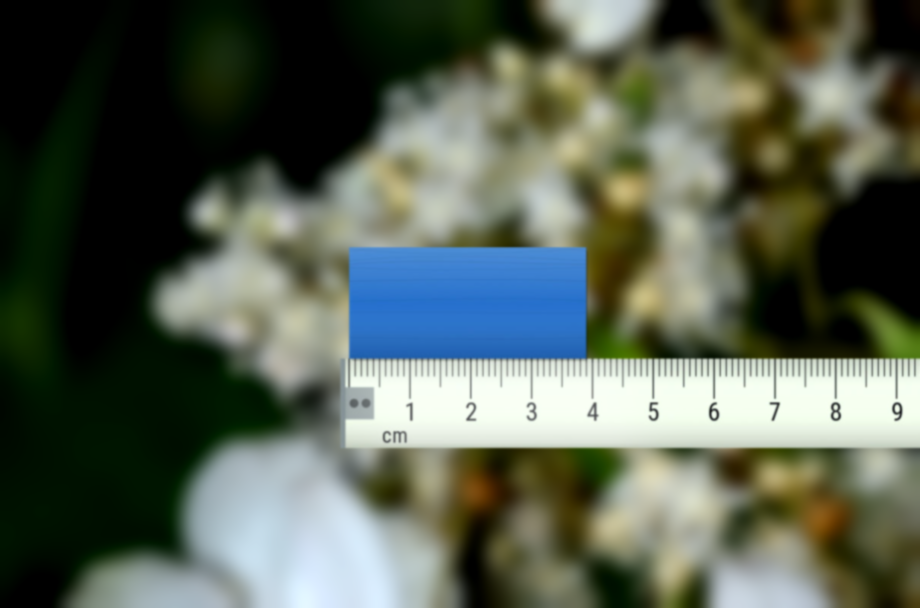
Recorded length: 3.9
